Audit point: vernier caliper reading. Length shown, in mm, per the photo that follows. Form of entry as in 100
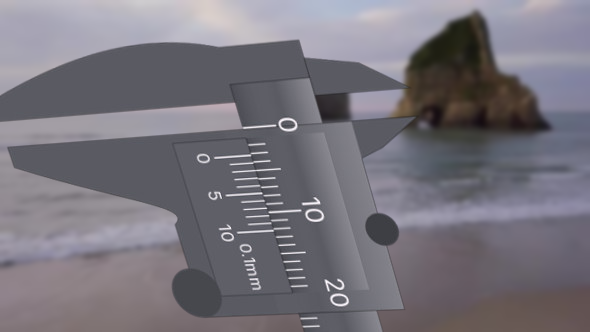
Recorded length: 3.2
